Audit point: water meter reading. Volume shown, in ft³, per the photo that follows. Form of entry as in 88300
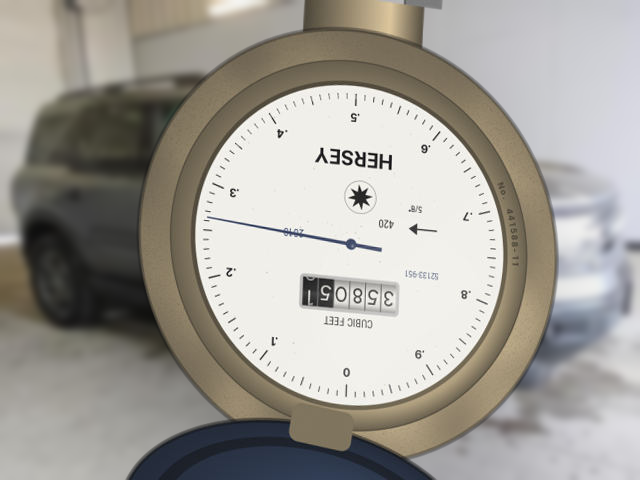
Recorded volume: 358051.26
